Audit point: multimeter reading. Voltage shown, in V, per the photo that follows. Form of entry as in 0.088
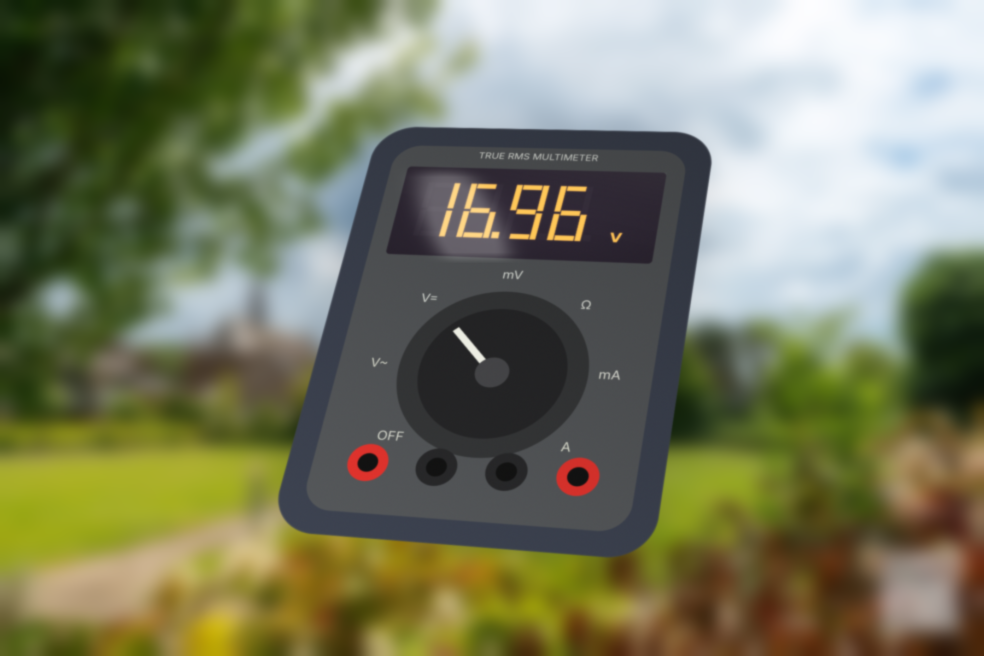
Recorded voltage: 16.96
